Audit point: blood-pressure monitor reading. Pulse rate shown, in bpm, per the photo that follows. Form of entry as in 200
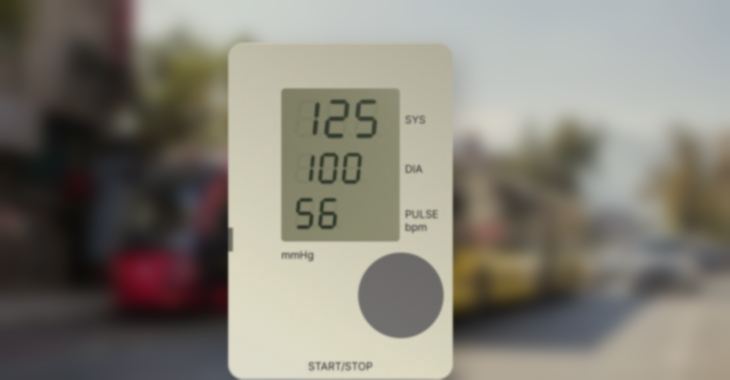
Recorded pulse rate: 56
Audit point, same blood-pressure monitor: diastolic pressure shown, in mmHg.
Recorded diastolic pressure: 100
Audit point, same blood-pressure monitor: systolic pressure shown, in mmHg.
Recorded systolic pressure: 125
